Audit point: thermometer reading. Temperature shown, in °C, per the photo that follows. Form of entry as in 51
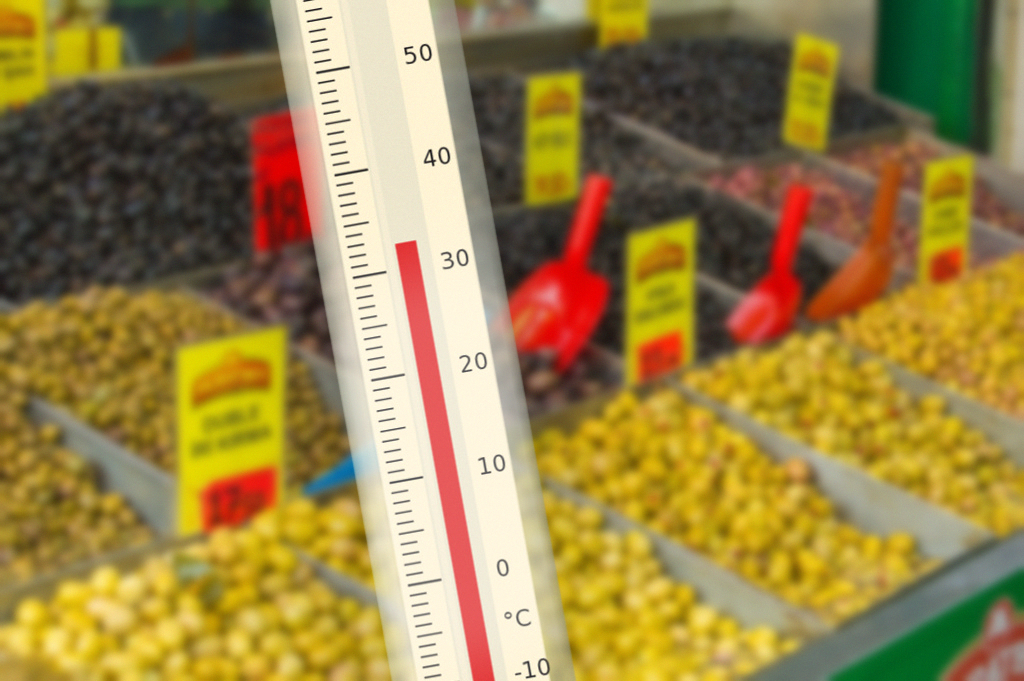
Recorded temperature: 32.5
